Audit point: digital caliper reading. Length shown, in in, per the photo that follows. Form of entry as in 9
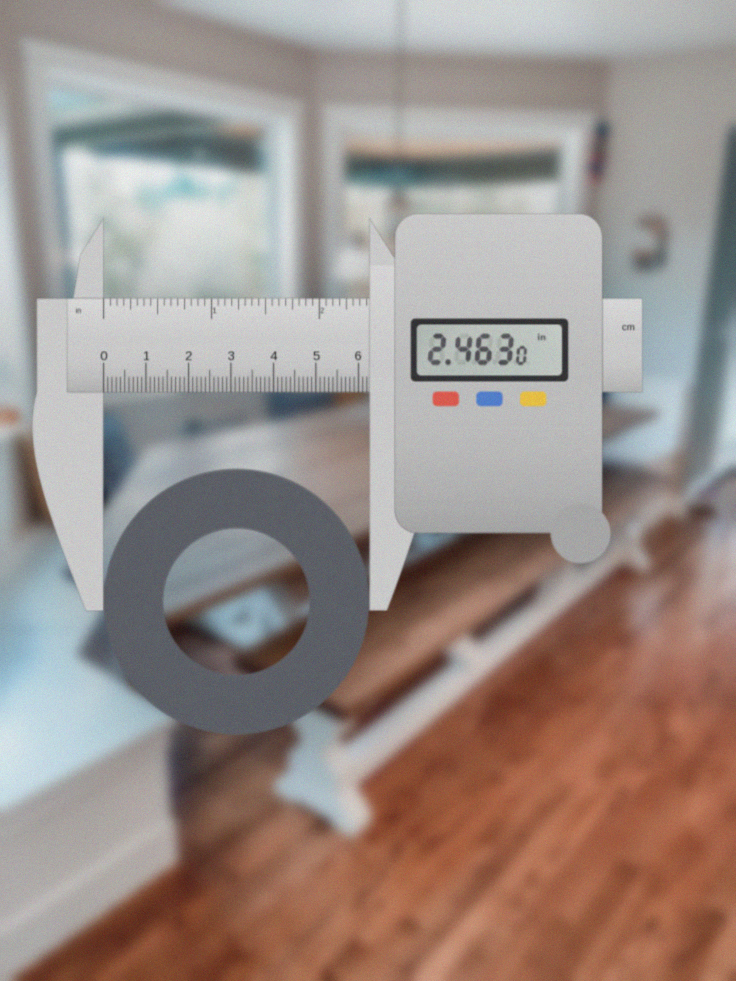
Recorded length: 2.4630
